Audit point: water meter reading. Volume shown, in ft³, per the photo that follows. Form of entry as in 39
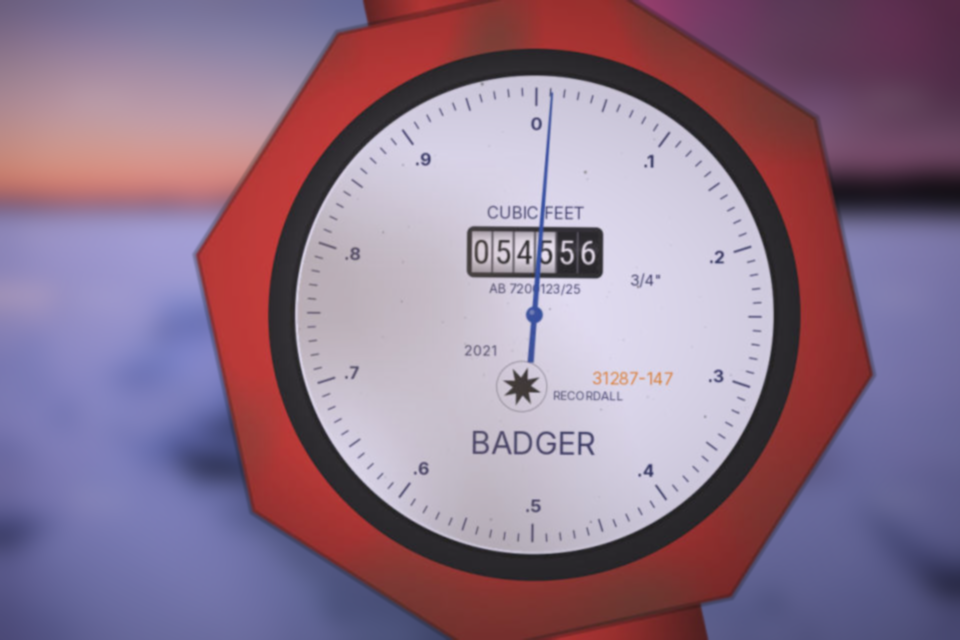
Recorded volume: 54556.01
